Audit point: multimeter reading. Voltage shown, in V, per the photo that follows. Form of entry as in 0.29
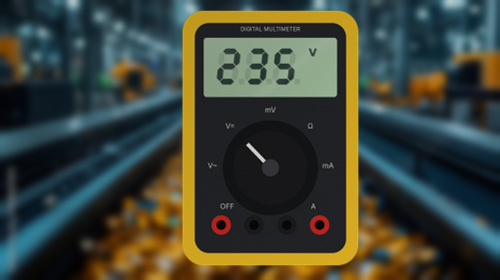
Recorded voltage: 235
